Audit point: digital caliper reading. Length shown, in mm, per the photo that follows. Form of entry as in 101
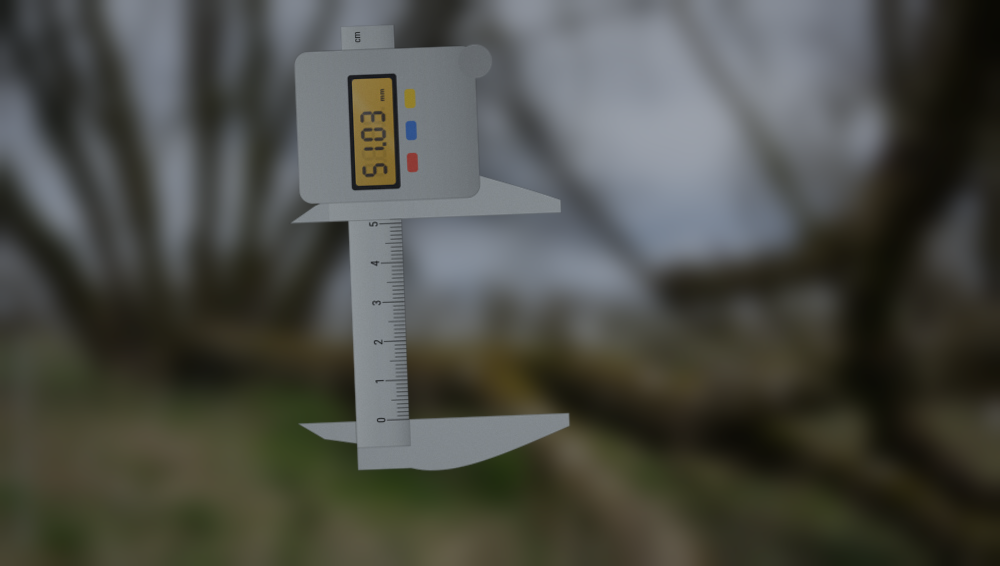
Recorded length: 51.03
